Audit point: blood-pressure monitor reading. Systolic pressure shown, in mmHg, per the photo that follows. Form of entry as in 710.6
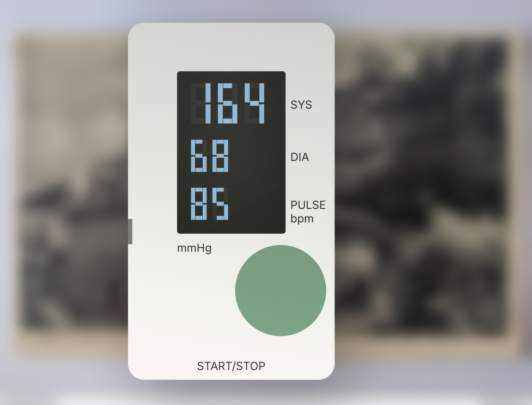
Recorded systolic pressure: 164
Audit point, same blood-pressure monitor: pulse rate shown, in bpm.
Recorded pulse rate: 85
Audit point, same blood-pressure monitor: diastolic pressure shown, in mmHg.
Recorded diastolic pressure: 68
